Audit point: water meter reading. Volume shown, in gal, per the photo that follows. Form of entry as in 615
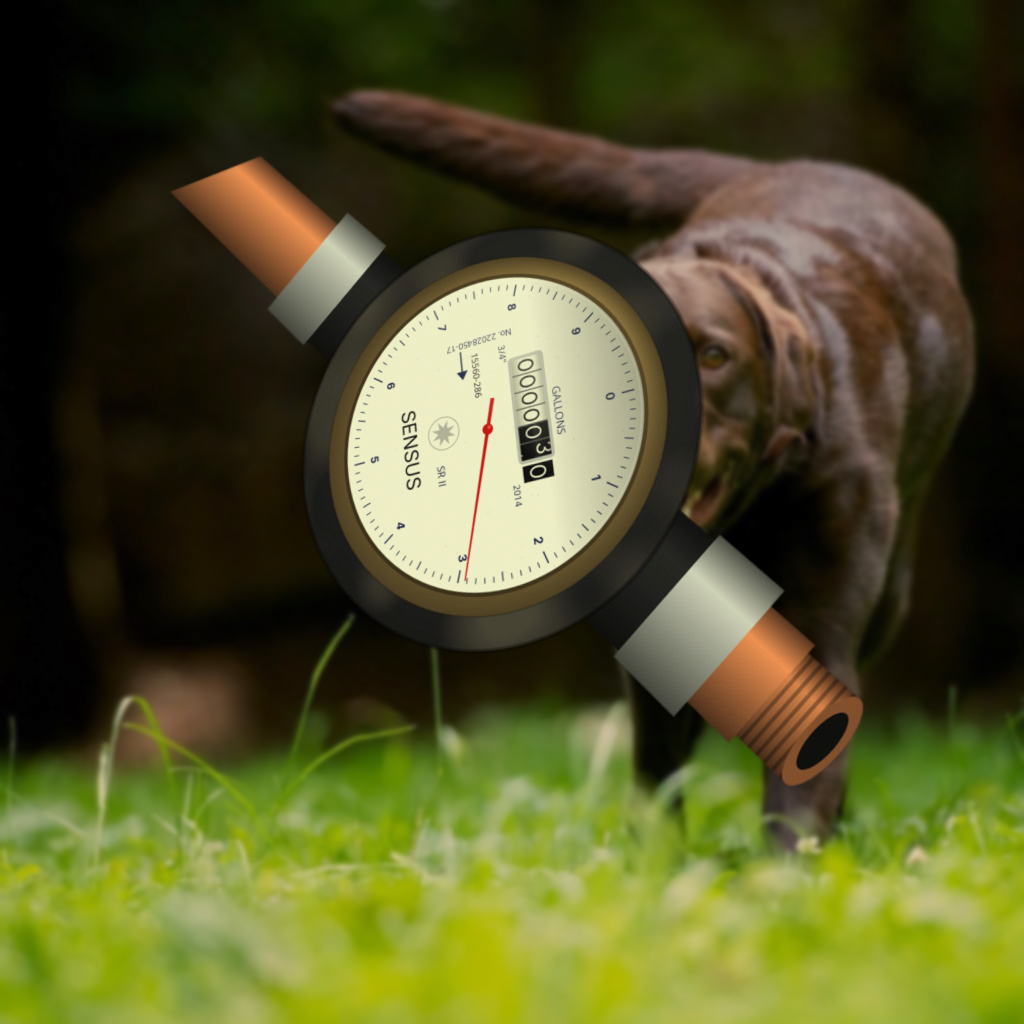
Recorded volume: 32.9
